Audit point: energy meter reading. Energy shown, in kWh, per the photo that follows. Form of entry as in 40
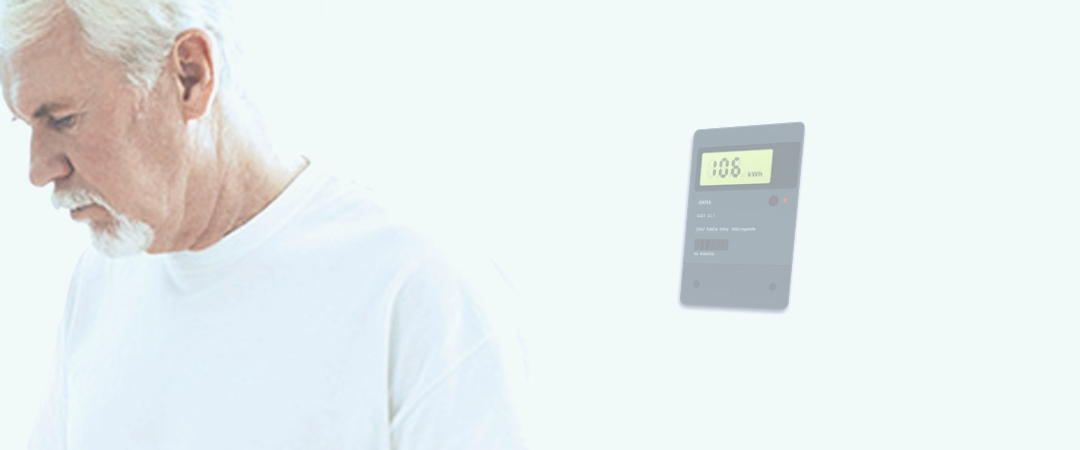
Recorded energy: 106
